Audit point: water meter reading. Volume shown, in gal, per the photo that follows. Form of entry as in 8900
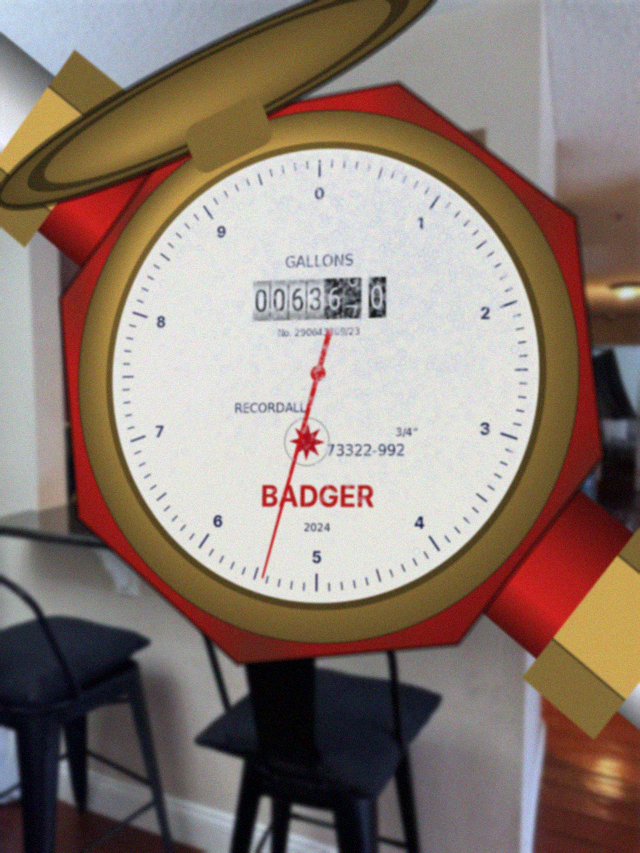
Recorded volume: 63665.4
